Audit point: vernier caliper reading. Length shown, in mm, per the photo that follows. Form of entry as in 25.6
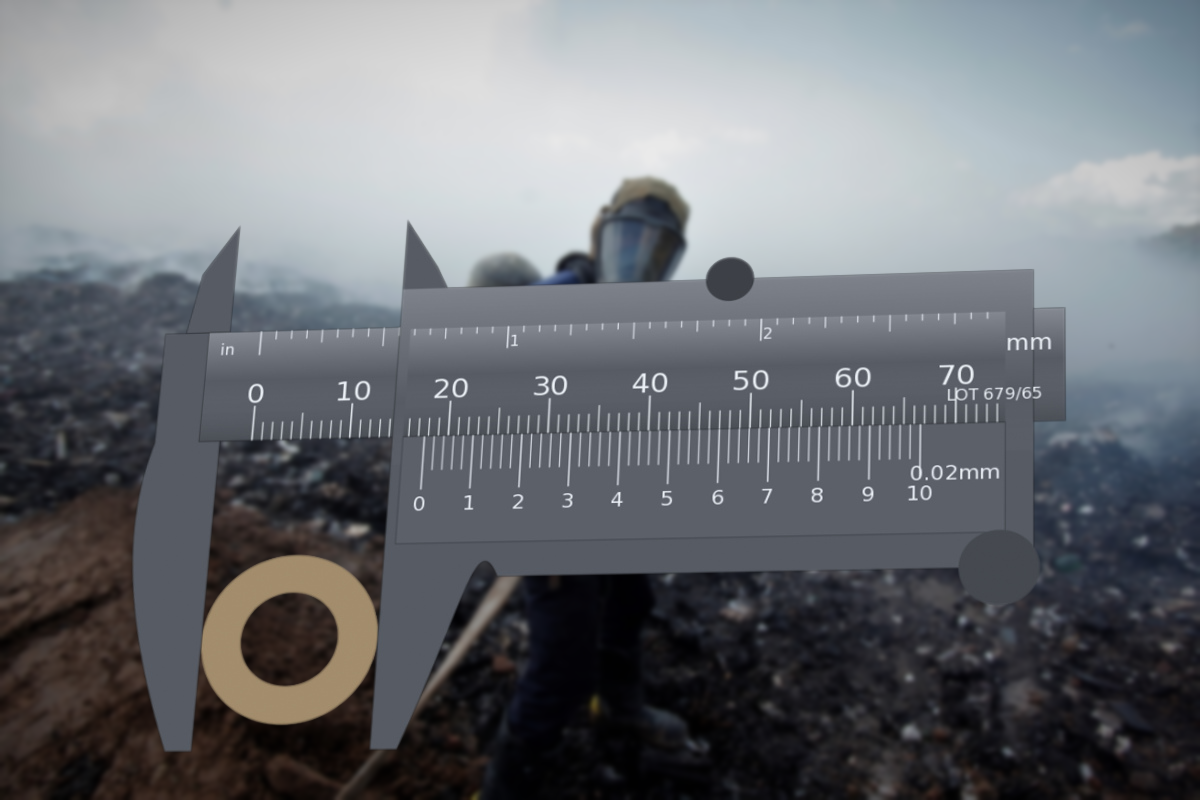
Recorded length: 17.6
